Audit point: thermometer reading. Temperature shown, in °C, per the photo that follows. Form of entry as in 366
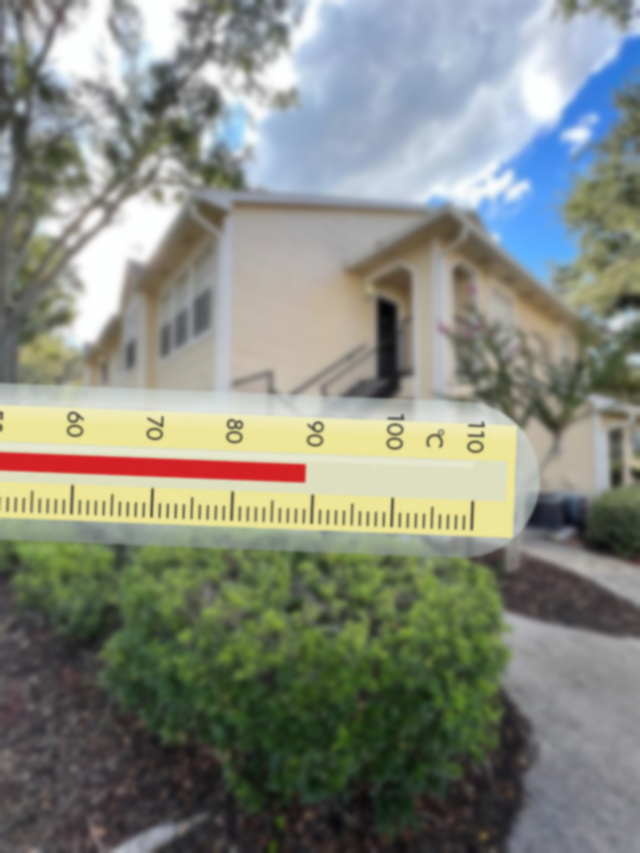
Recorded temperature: 89
